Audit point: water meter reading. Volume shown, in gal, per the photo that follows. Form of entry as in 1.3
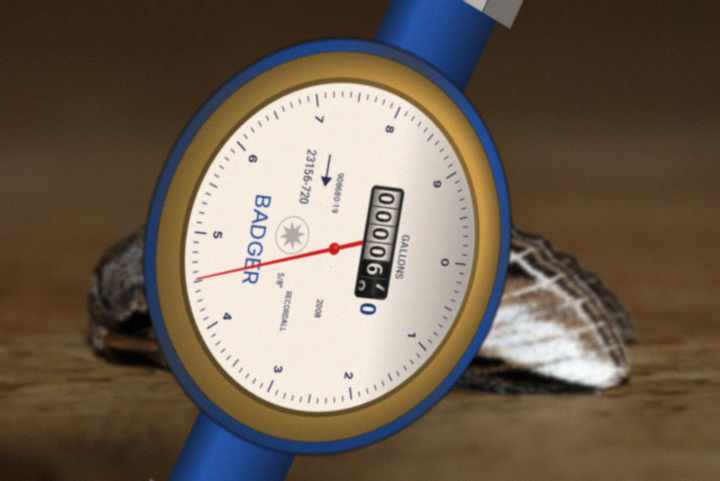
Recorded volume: 674.5
